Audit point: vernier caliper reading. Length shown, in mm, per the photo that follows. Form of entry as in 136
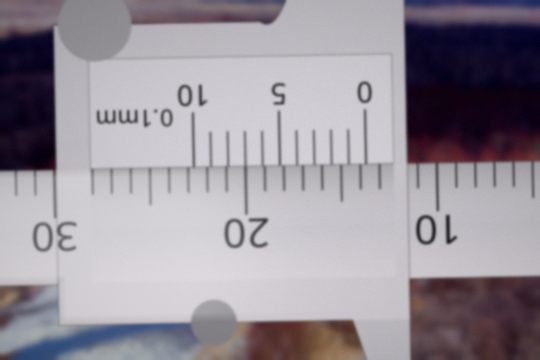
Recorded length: 13.7
